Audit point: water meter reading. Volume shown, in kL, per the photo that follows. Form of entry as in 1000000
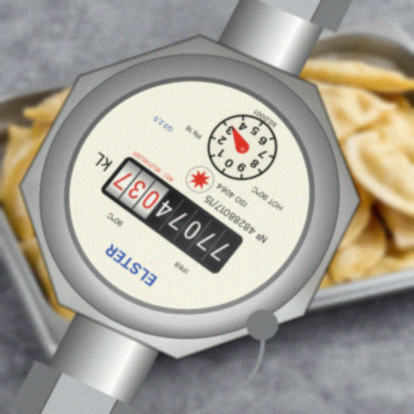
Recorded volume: 77074.0373
